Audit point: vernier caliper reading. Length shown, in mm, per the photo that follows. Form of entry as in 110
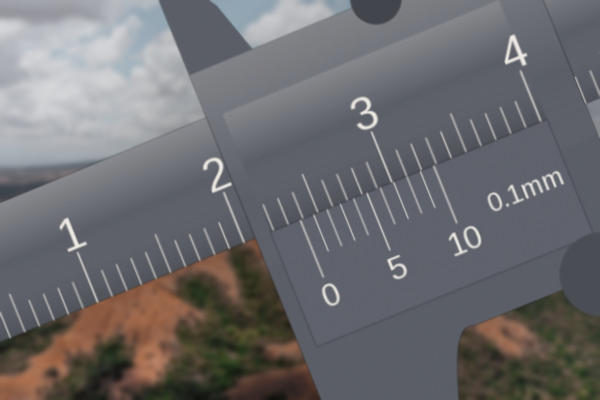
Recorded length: 23.8
